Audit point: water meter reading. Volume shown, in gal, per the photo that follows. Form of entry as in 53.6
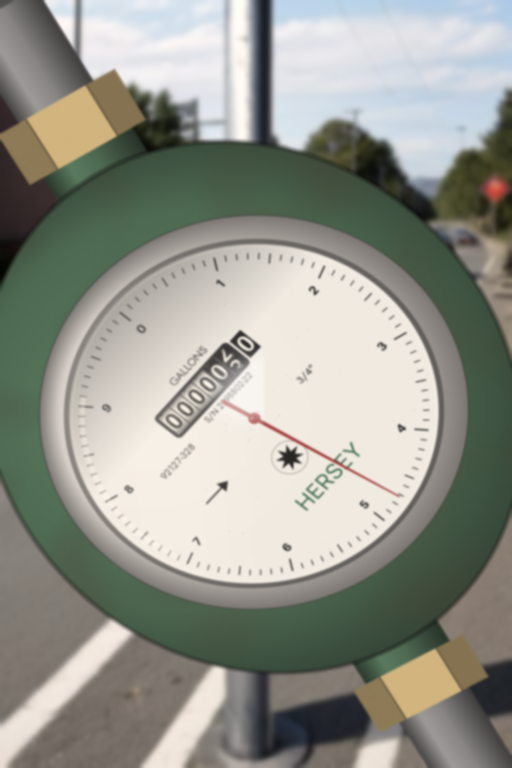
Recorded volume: 24.7
